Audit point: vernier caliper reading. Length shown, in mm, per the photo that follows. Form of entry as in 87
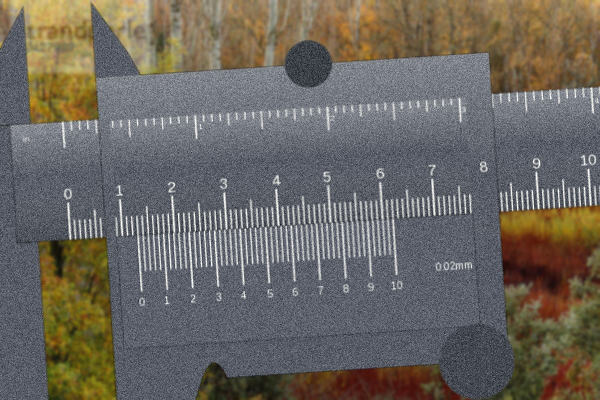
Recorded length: 13.0
